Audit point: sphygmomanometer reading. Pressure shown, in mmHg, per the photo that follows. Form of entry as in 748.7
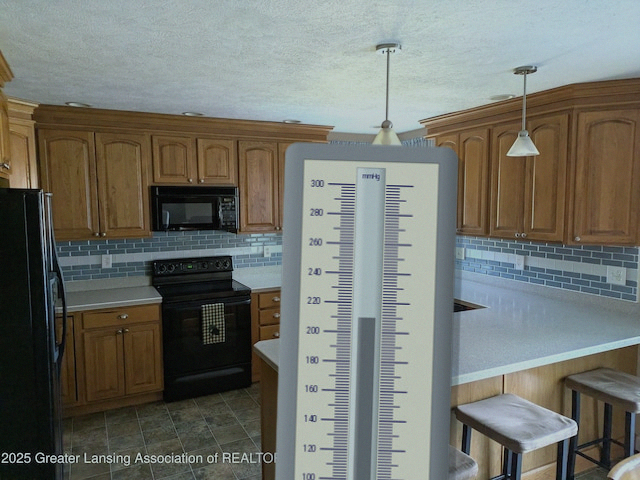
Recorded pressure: 210
